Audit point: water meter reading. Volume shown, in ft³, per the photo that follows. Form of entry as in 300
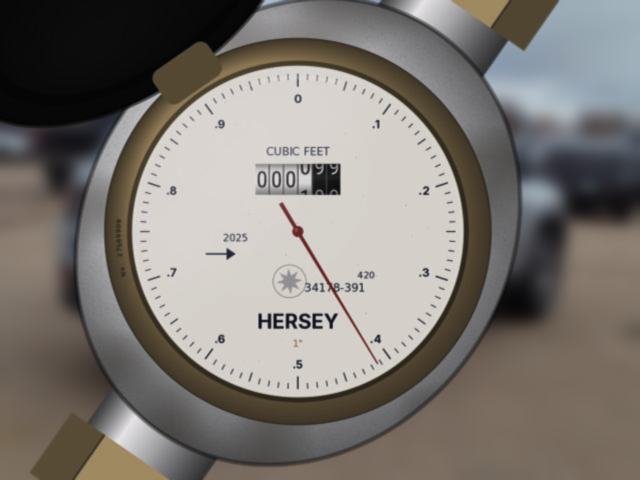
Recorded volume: 99.41
